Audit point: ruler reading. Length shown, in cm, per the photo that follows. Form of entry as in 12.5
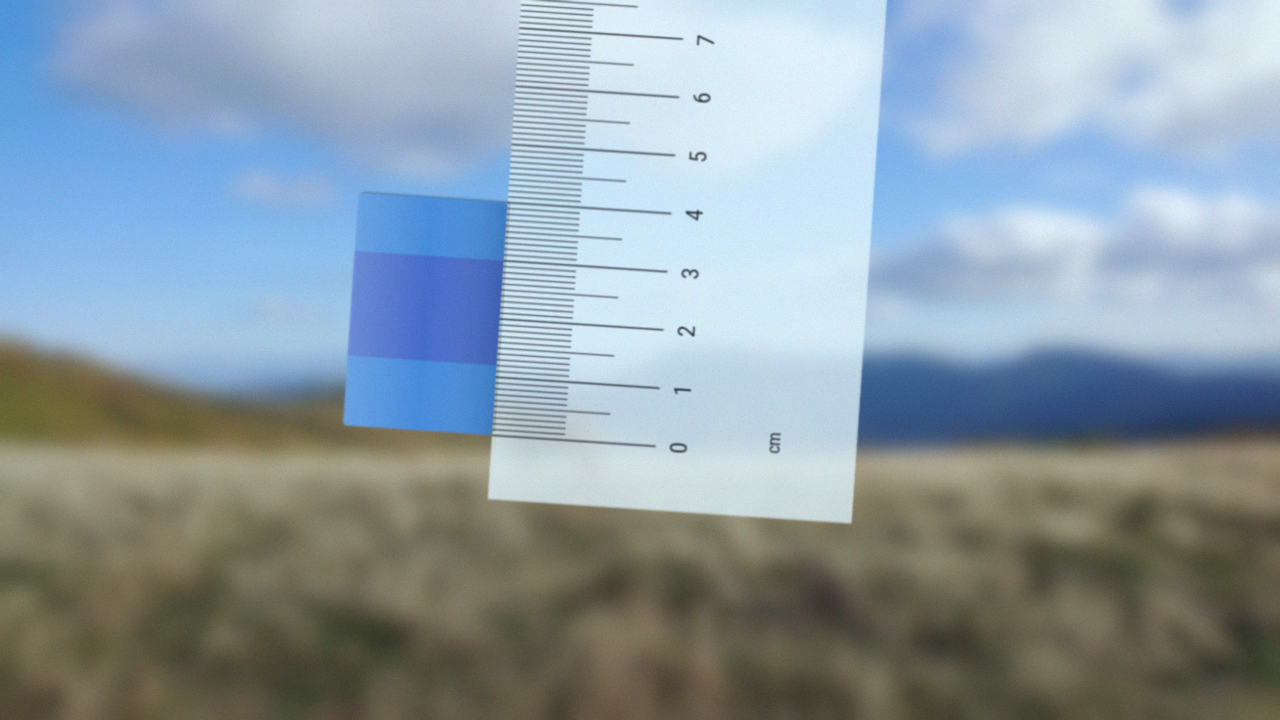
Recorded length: 4
